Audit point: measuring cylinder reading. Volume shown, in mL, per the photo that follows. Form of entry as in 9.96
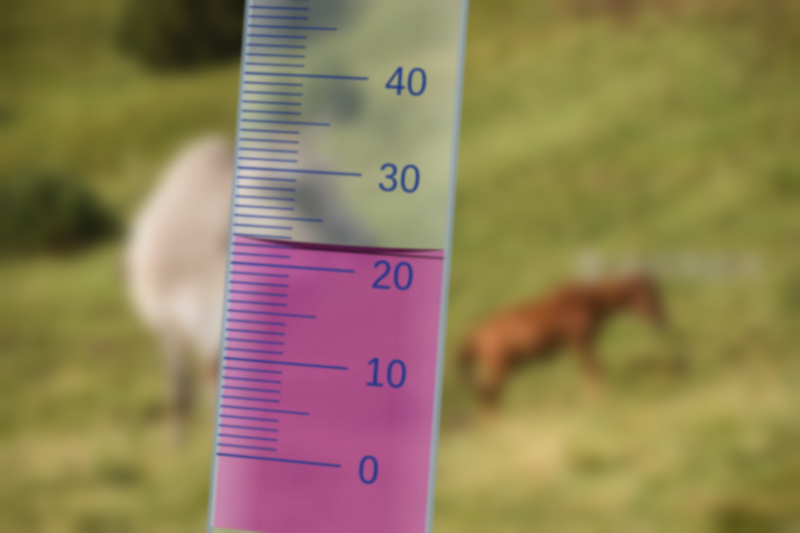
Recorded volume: 22
